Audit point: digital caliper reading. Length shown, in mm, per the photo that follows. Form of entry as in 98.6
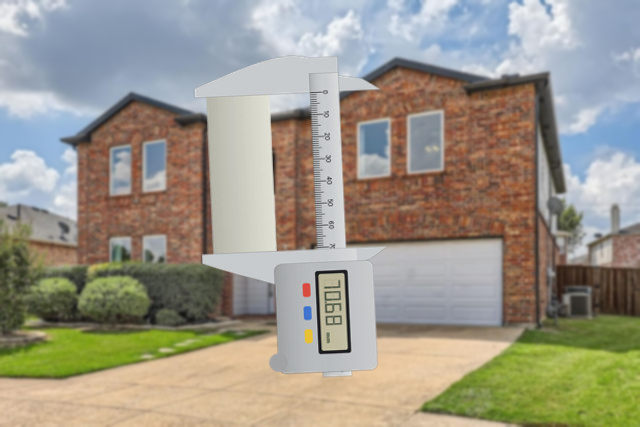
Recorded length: 70.68
